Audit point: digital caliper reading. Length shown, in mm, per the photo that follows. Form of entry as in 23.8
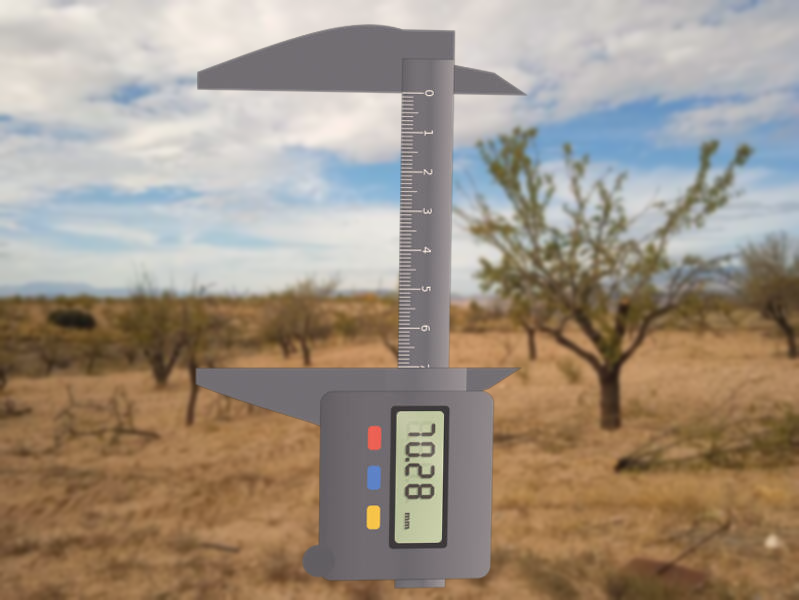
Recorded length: 70.28
